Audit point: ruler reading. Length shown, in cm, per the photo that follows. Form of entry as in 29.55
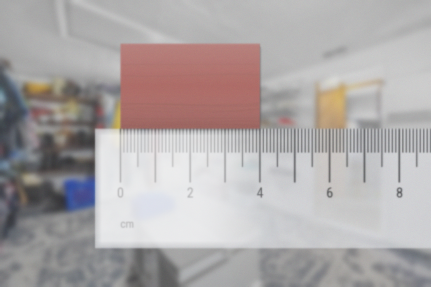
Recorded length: 4
